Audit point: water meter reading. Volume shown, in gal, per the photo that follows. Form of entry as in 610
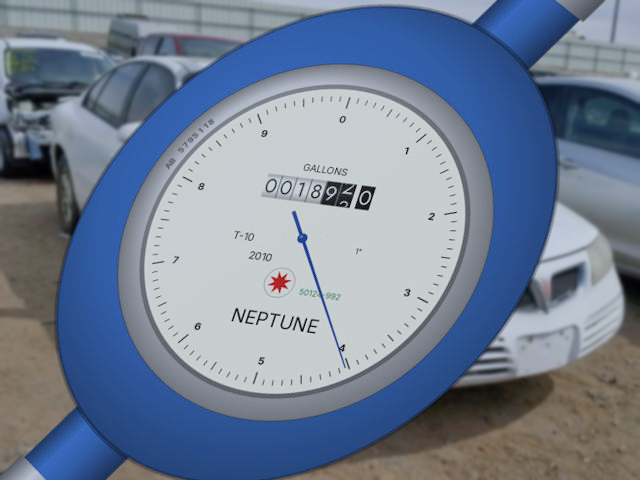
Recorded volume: 18924.0
